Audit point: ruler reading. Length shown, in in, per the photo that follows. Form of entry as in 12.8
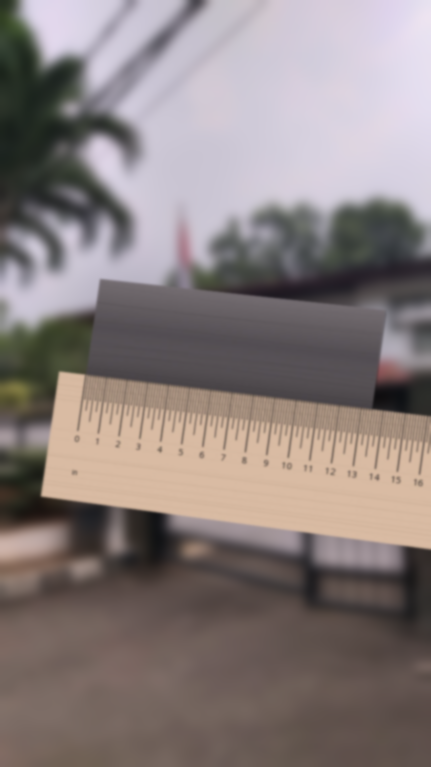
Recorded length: 13.5
